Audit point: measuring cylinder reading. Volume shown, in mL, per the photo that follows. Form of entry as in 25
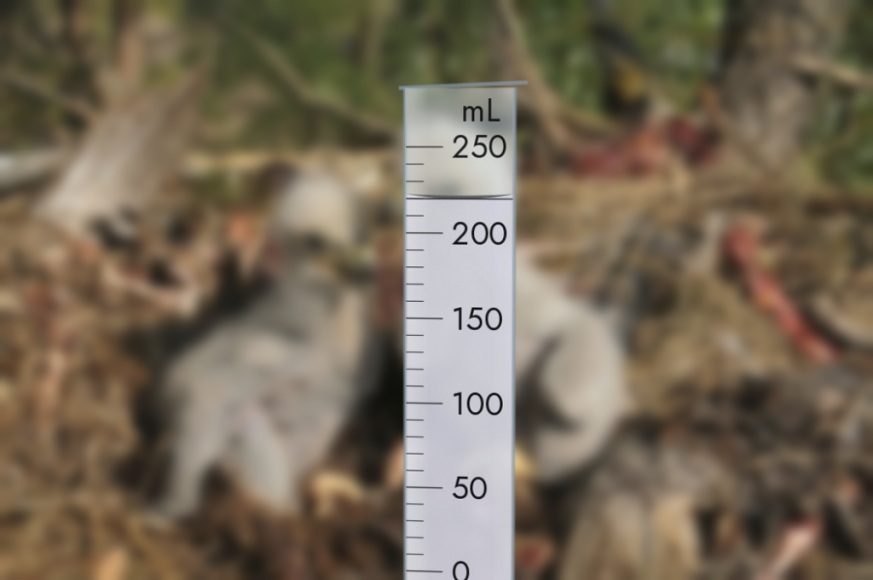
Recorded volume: 220
